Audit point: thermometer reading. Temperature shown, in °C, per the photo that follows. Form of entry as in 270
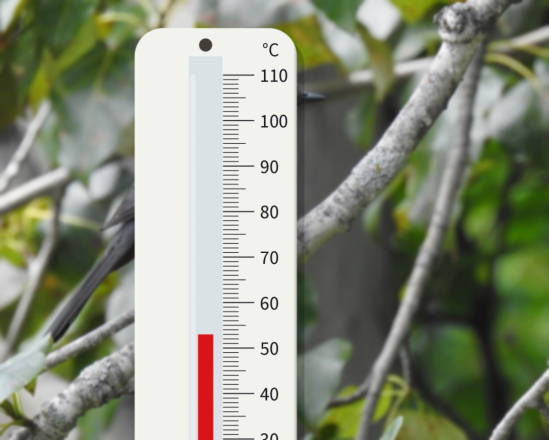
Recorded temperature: 53
